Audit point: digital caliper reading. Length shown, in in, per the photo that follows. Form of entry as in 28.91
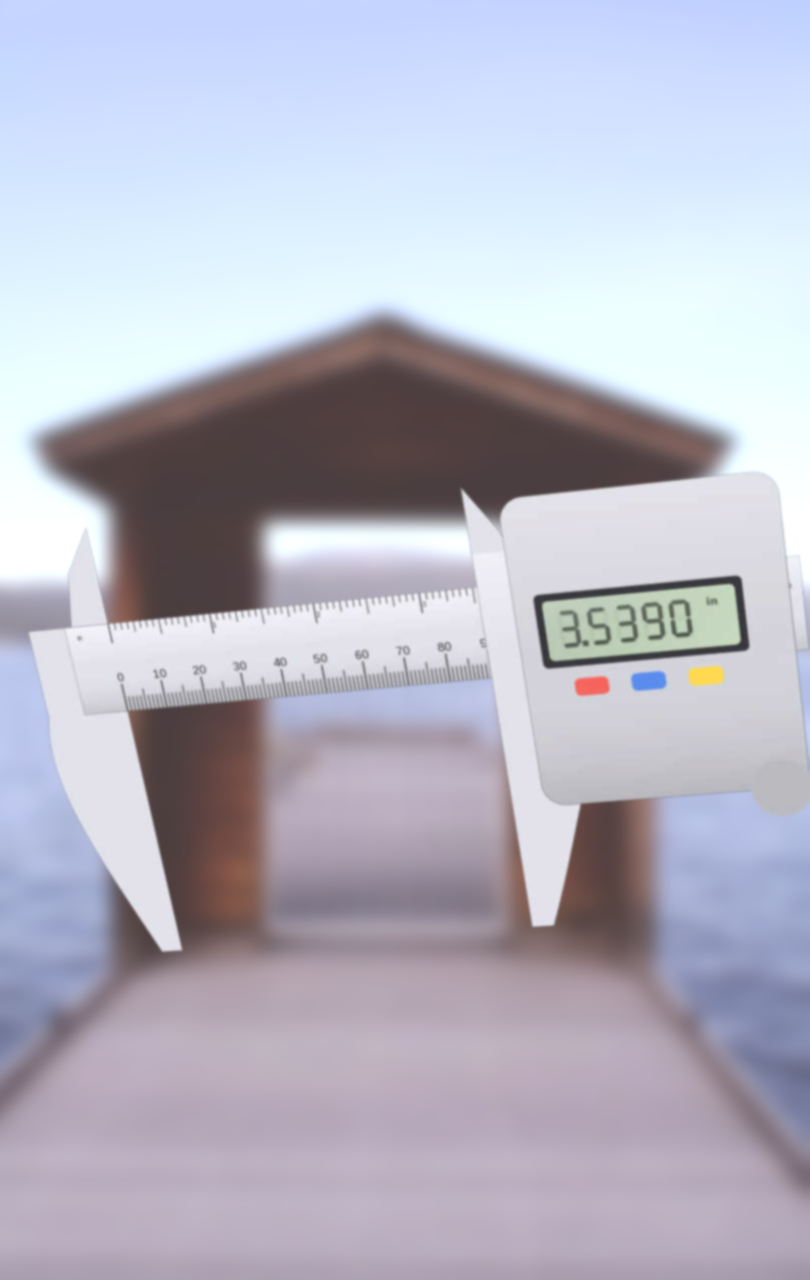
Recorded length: 3.5390
